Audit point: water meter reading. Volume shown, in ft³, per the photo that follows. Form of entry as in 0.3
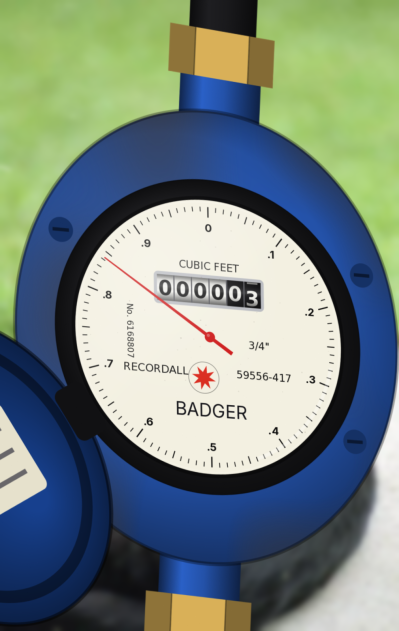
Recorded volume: 2.84
